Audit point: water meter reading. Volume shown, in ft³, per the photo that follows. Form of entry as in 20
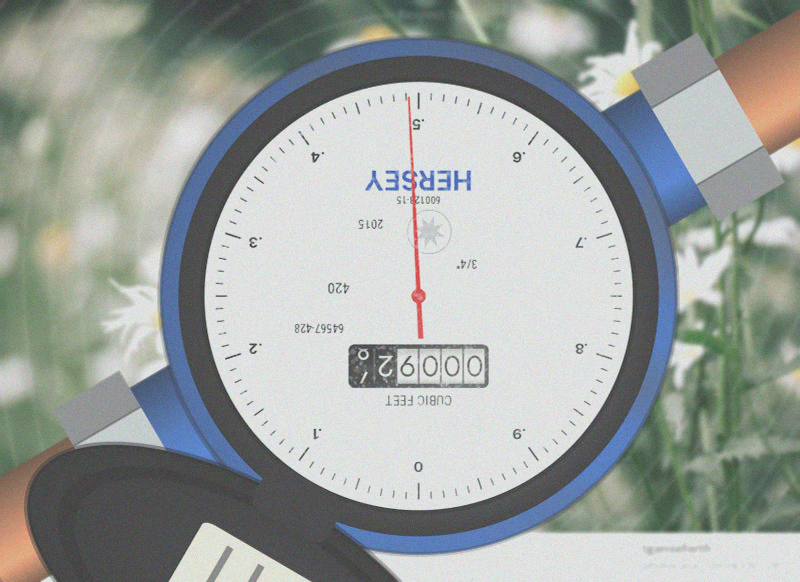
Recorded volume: 927.49
